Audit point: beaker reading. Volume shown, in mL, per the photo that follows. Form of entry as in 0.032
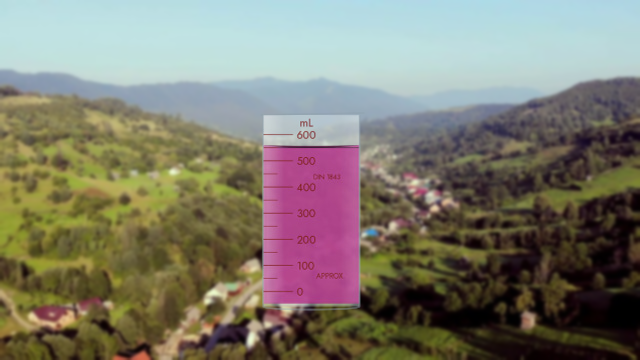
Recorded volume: 550
